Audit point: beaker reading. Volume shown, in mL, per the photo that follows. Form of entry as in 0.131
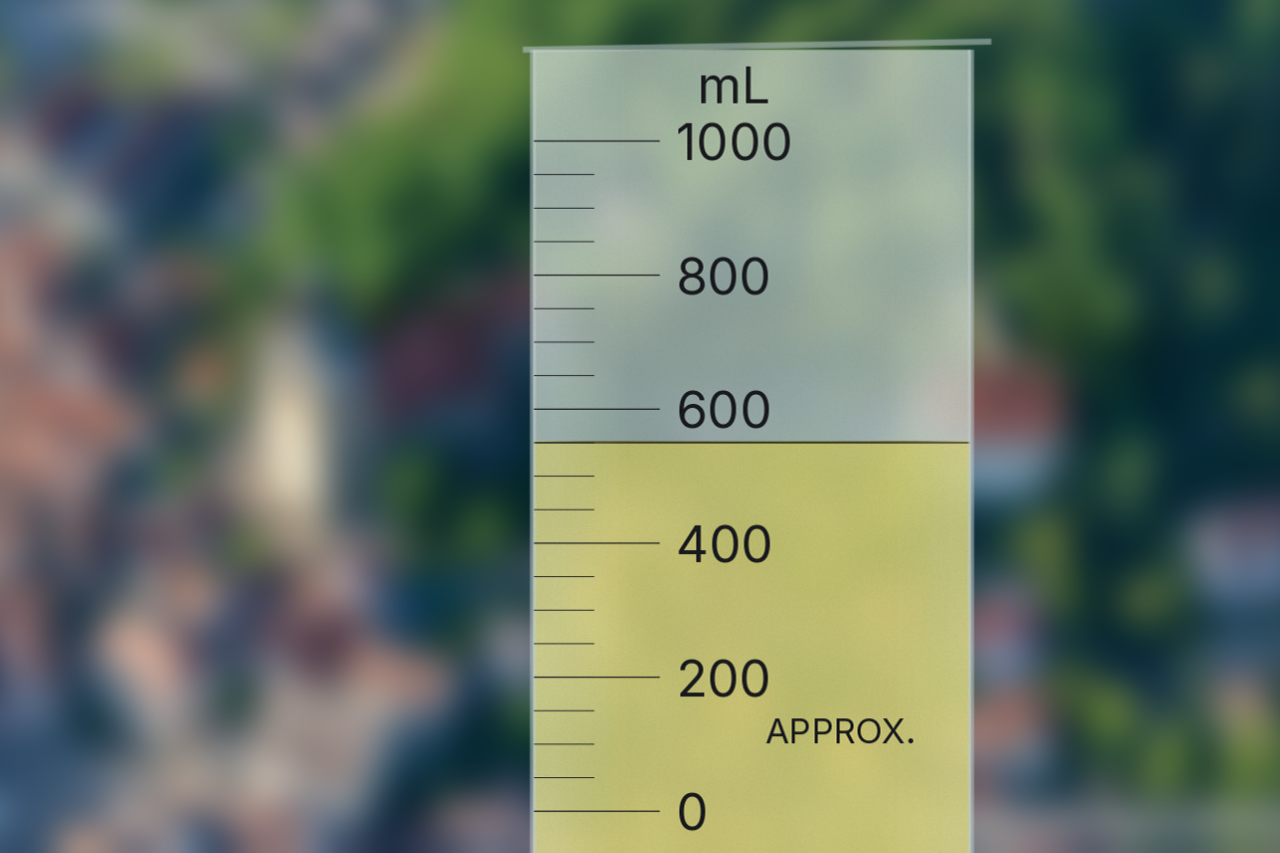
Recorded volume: 550
